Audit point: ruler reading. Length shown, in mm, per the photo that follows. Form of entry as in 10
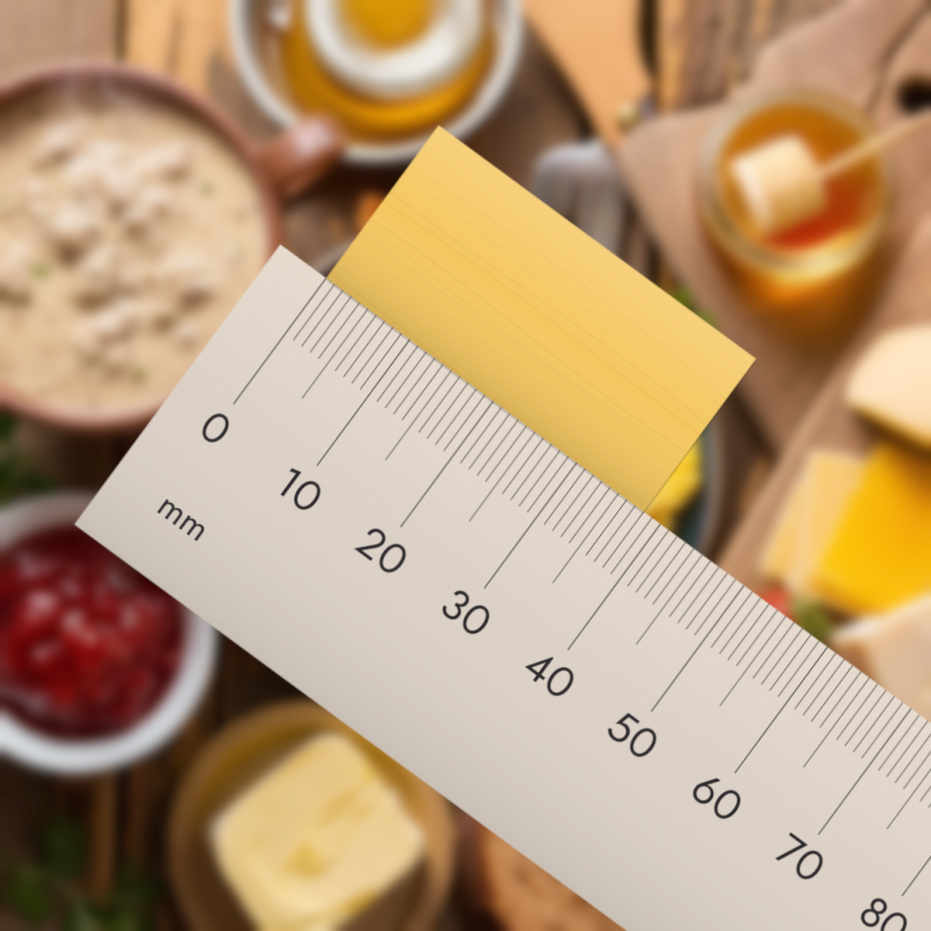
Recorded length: 38
